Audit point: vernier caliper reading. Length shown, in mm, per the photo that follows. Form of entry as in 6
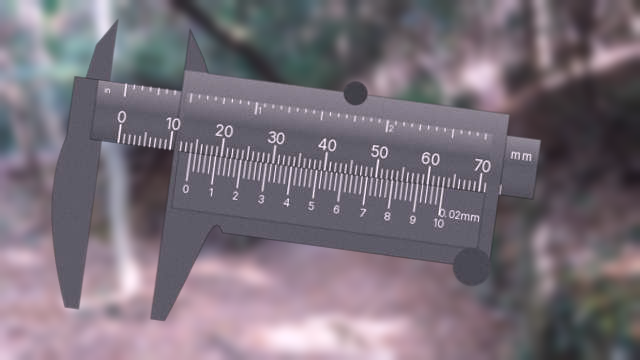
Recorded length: 14.0
